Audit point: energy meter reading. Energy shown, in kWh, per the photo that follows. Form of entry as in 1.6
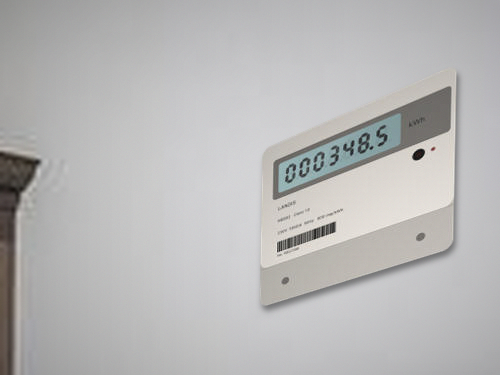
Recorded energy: 348.5
